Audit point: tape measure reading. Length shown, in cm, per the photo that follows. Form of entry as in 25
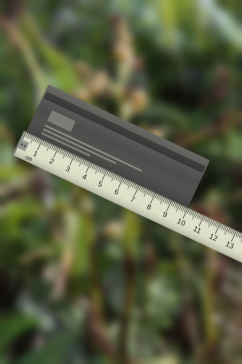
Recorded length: 10
